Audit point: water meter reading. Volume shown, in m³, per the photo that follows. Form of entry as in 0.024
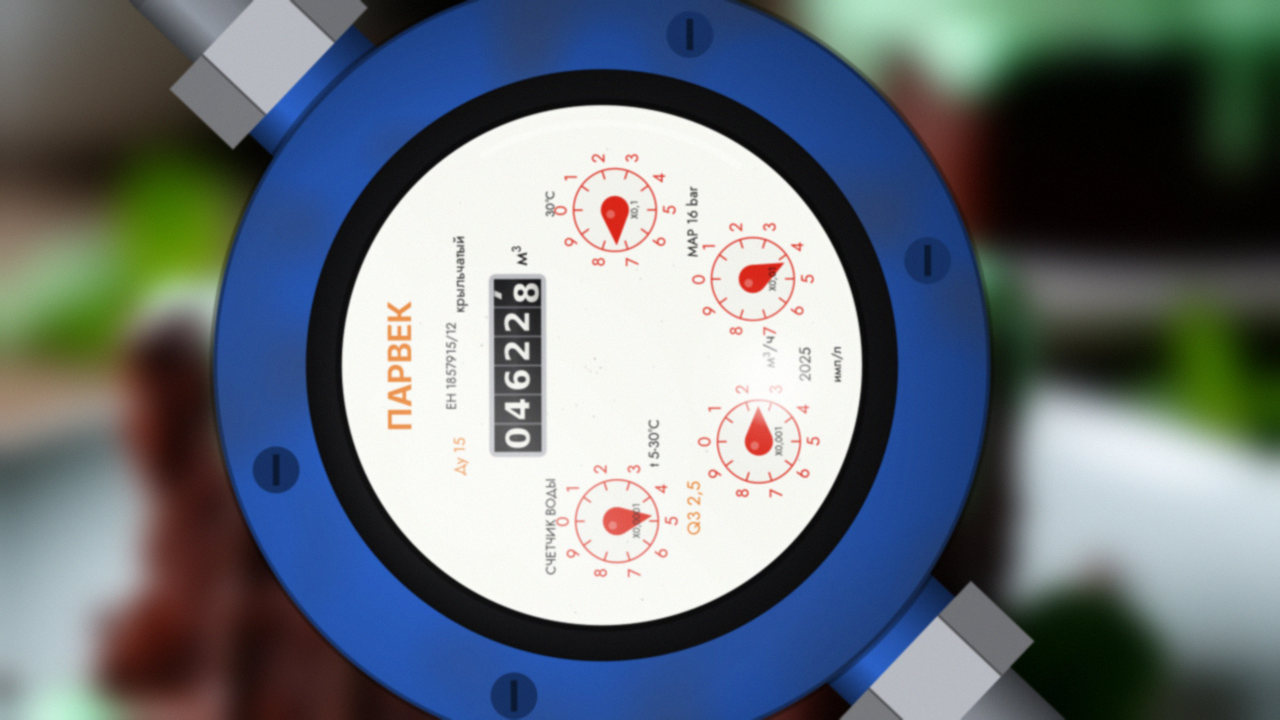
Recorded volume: 46227.7424
